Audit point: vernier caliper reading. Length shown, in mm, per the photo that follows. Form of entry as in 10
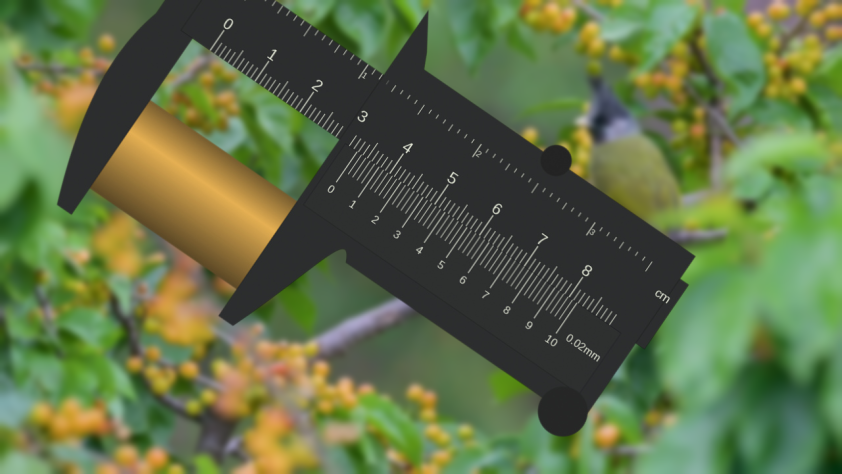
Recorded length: 32.8
